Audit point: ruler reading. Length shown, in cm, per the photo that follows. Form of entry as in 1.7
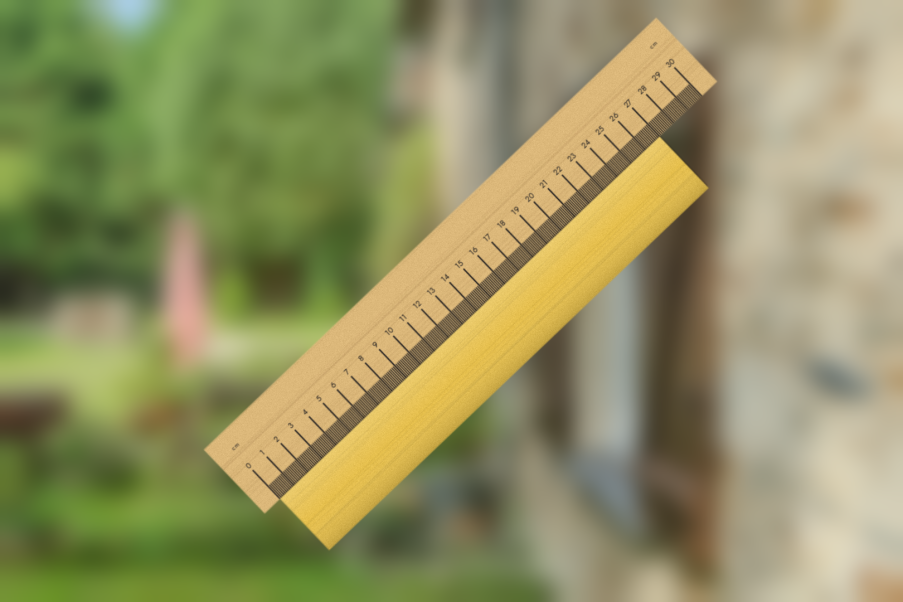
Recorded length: 27
